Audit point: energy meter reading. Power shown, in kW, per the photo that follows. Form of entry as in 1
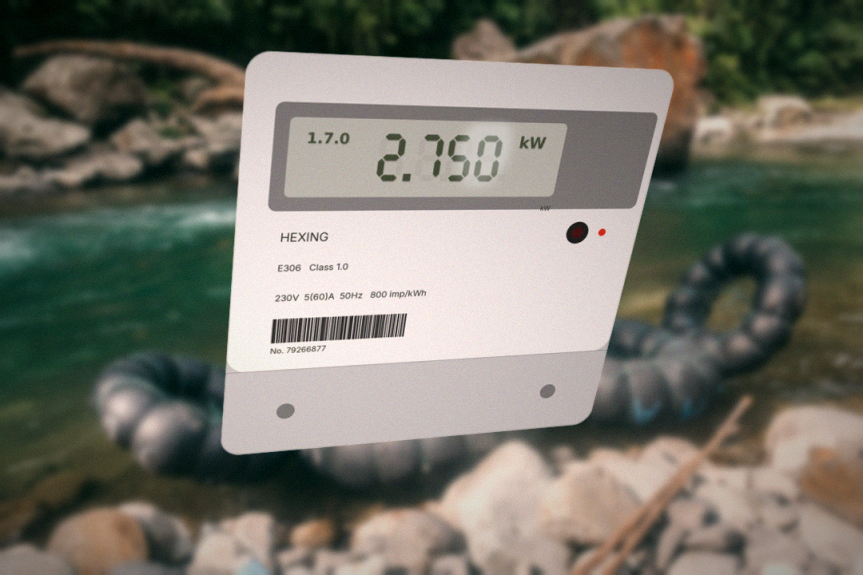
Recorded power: 2.750
